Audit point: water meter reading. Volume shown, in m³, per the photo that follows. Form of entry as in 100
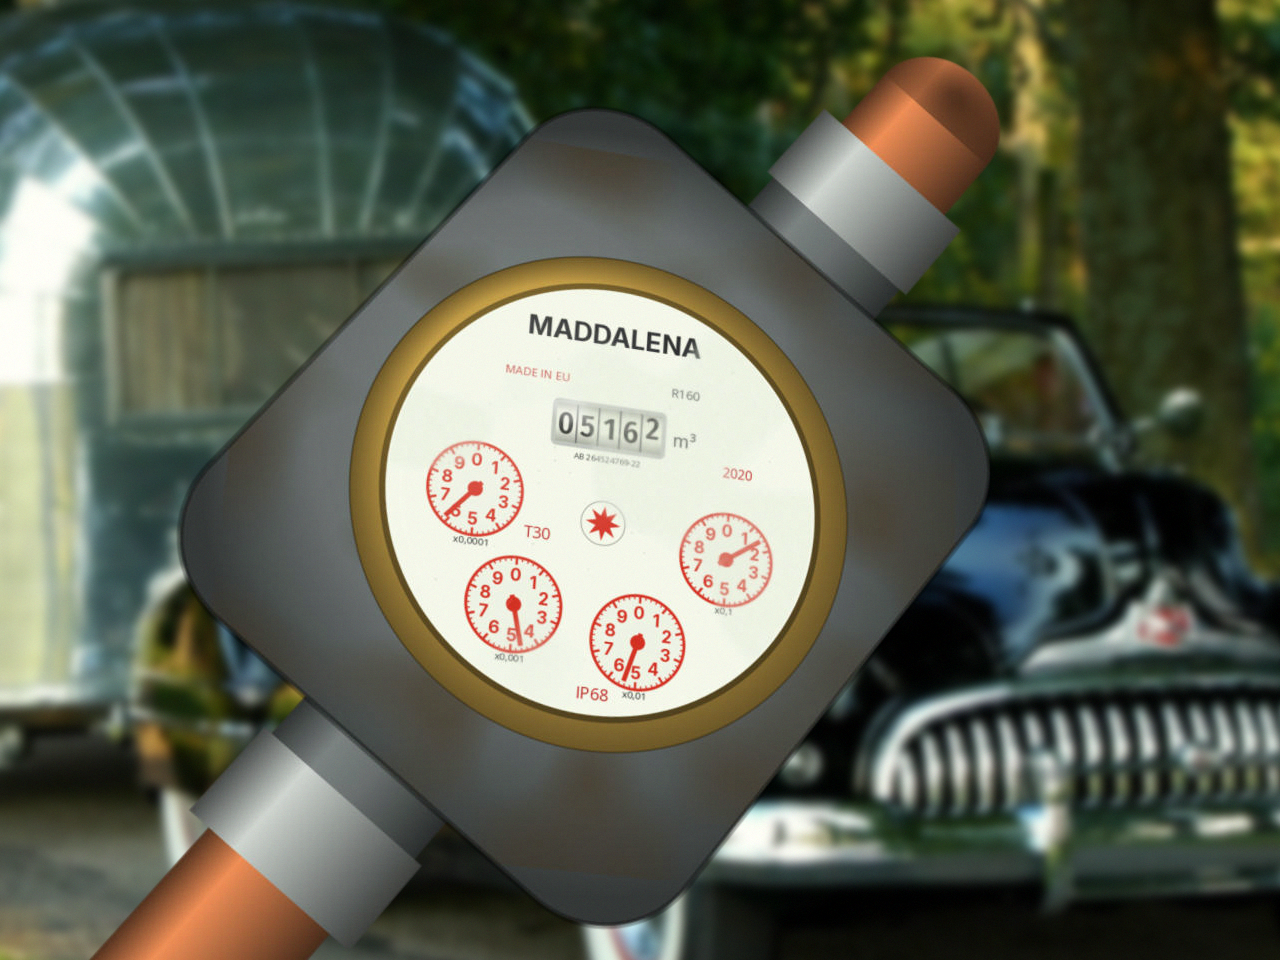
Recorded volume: 5162.1546
